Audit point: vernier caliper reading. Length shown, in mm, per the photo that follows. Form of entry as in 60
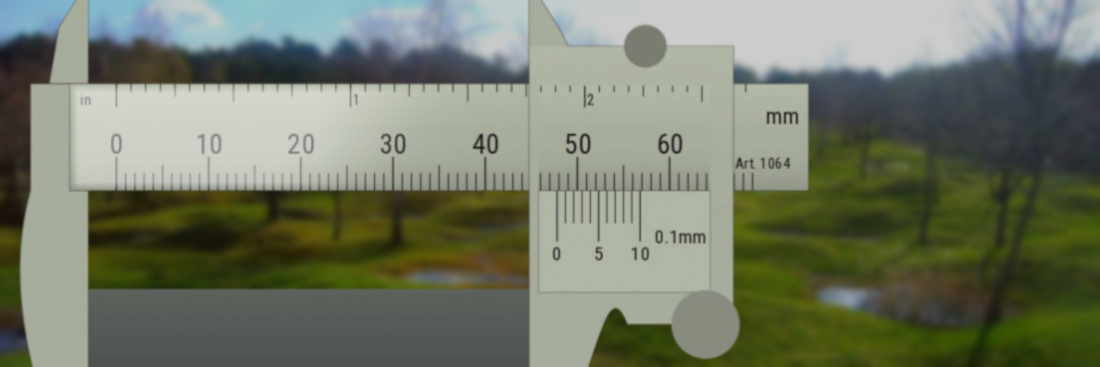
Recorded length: 47.8
